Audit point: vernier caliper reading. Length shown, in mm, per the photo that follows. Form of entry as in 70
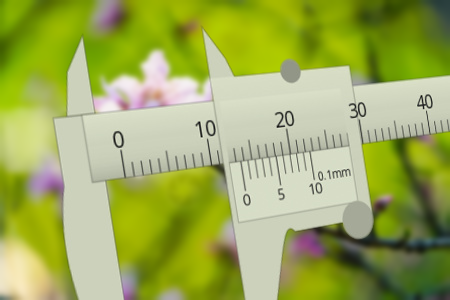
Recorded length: 13.6
